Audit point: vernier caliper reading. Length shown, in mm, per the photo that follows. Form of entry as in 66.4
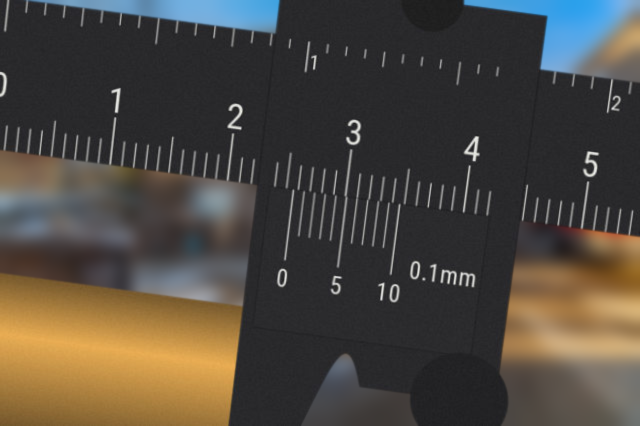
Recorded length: 25.6
